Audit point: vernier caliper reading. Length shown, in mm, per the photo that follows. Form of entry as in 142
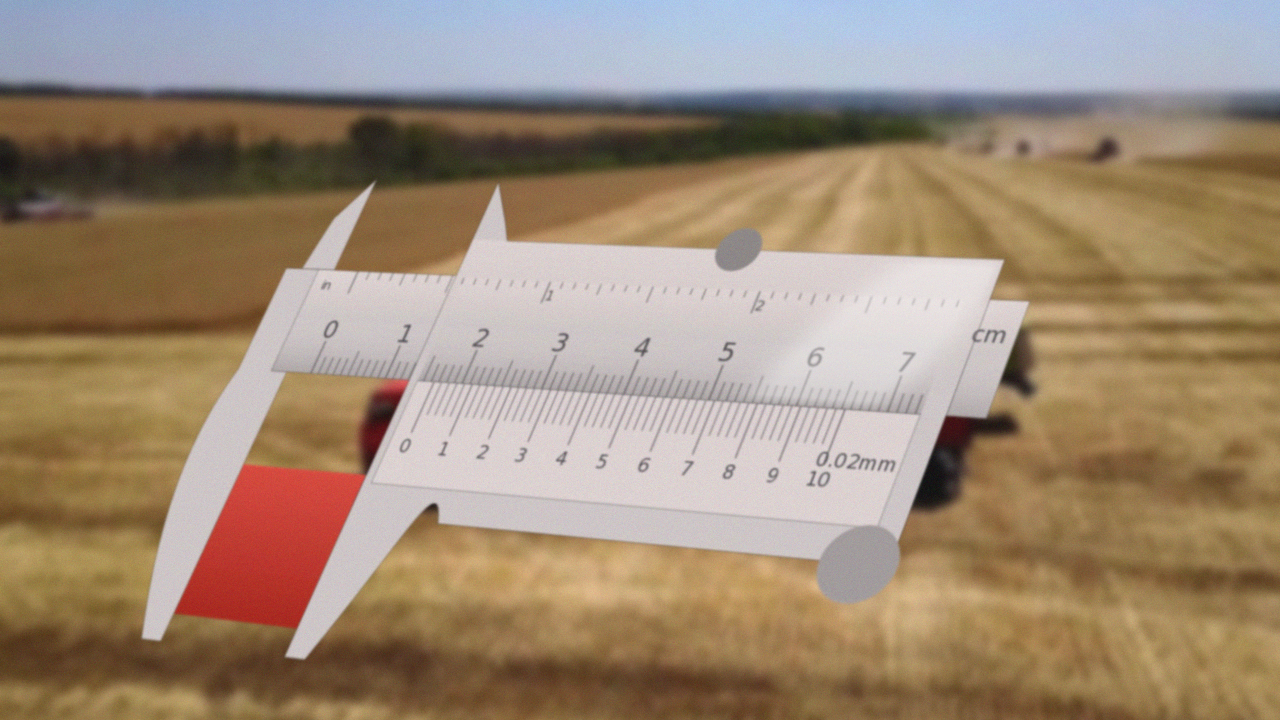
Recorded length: 16.4
